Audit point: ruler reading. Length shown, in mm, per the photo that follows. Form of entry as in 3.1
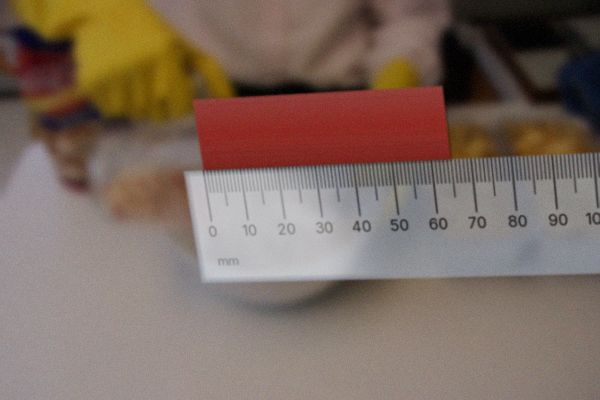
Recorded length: 65
